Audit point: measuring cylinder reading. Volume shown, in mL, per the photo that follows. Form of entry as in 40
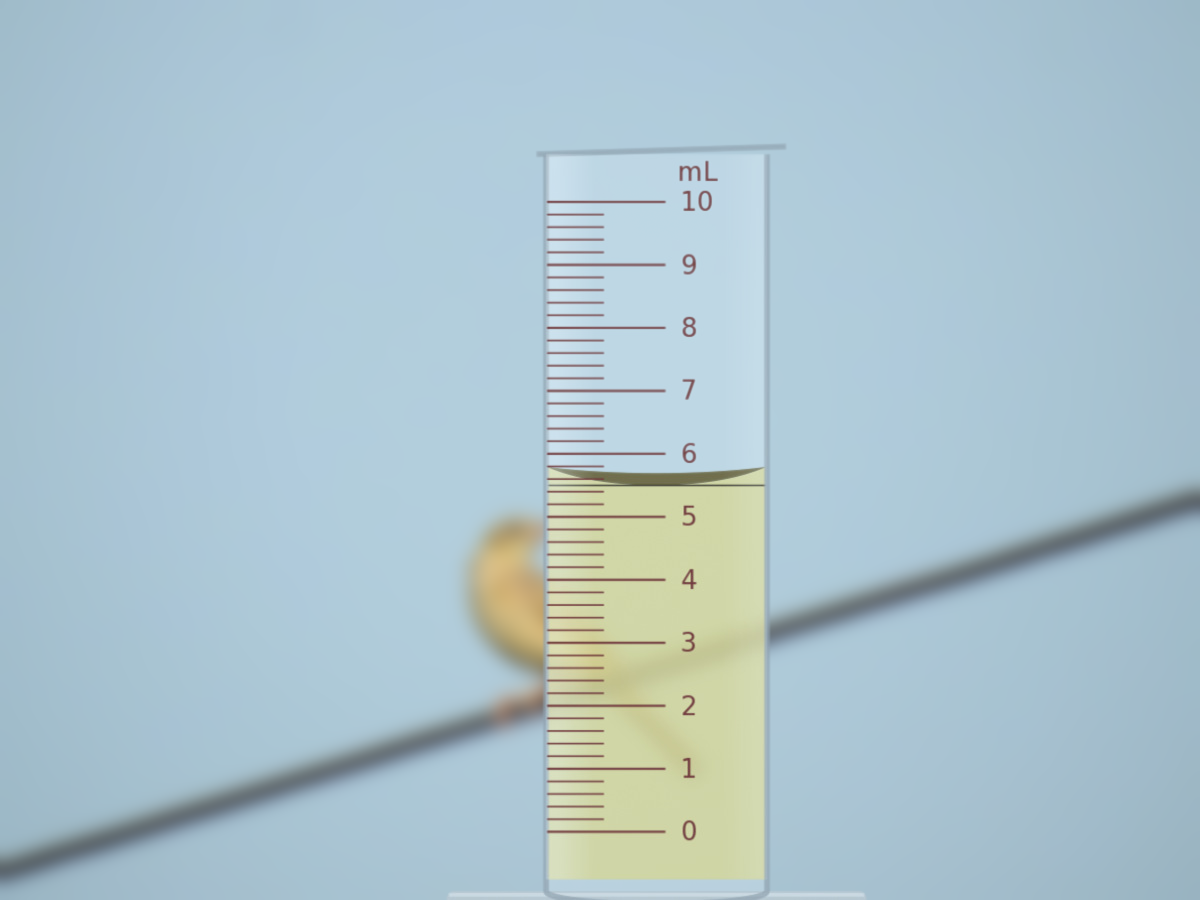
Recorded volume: 5.5
